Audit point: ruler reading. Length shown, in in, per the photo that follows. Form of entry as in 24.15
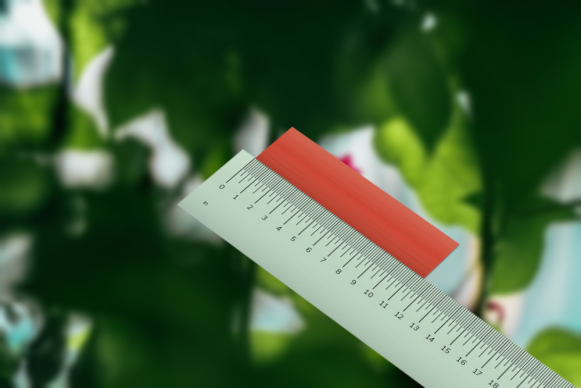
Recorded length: 11.5
